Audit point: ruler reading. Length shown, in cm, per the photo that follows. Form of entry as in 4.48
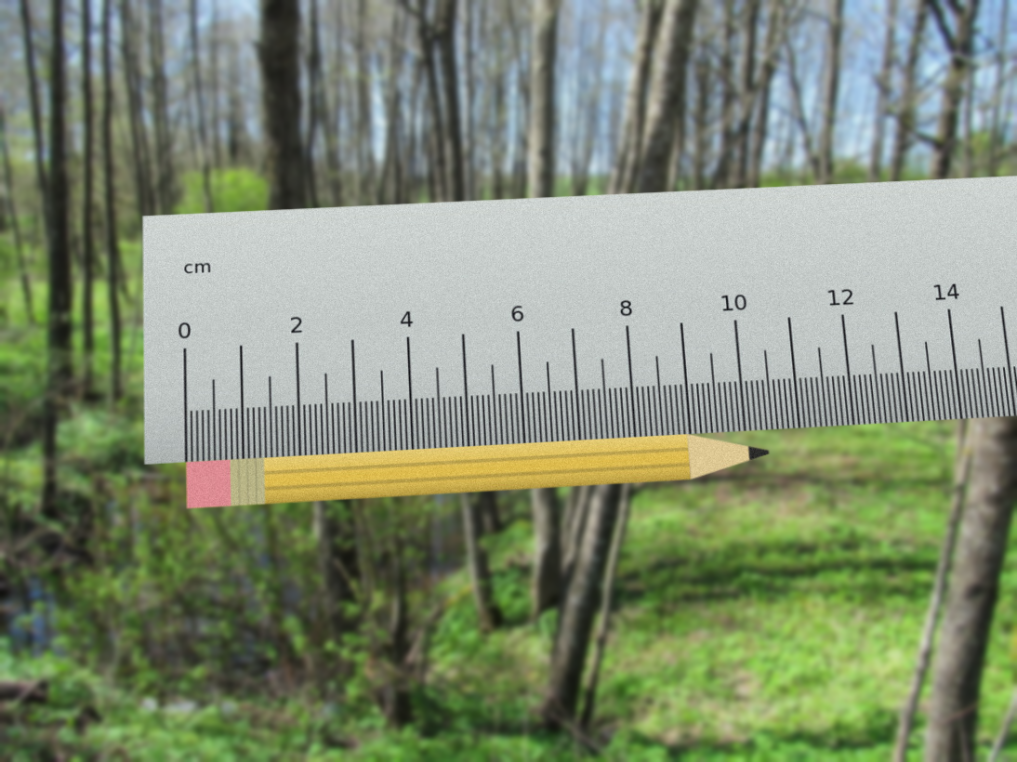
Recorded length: 10.4
